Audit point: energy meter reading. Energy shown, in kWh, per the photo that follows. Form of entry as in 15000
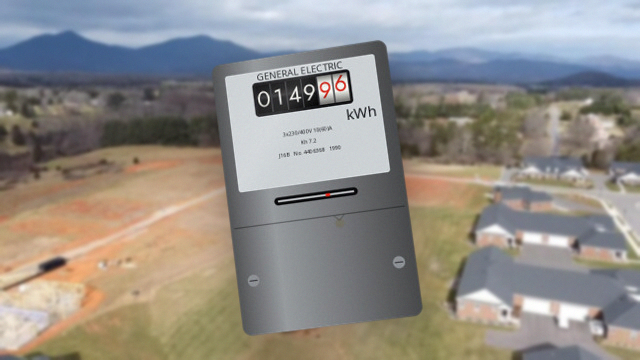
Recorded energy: 149.96
